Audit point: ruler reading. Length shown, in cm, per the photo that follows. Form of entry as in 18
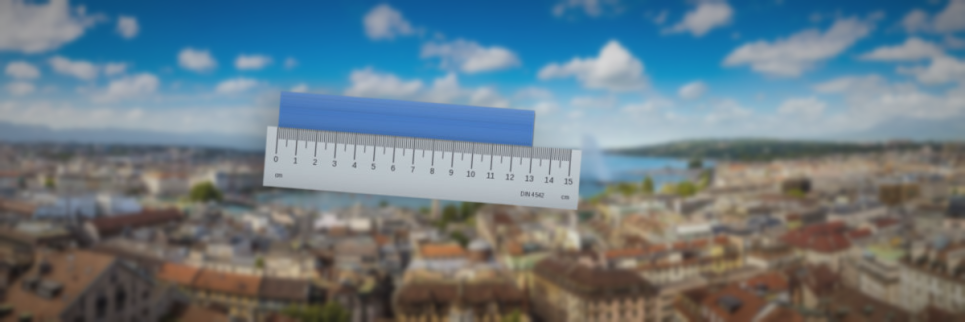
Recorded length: 13
